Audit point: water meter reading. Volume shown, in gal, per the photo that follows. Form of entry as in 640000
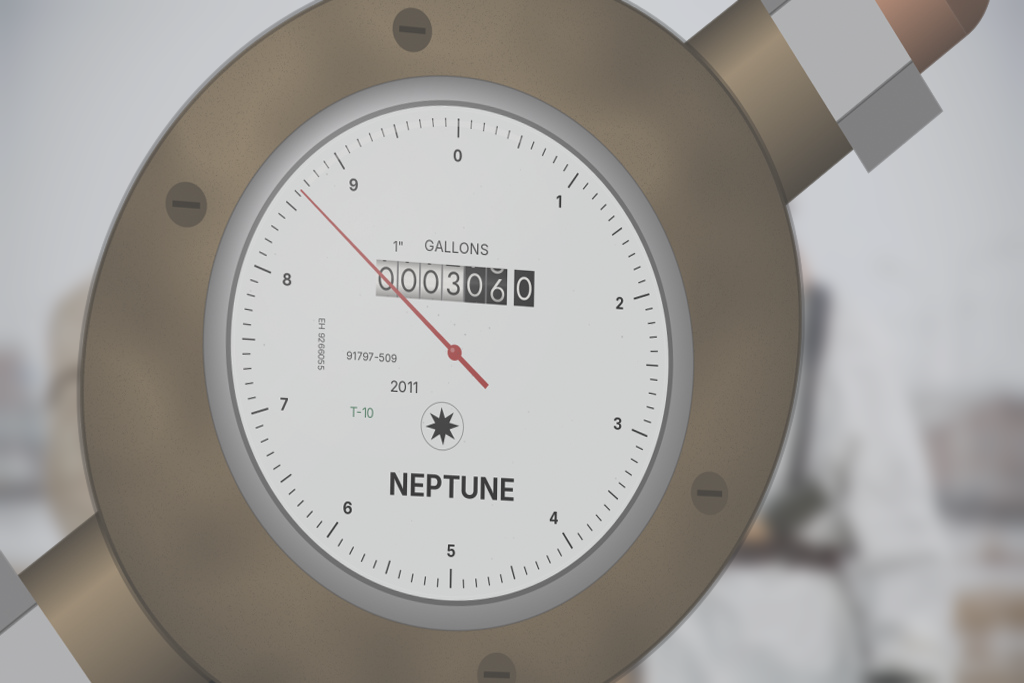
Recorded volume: 3058.6
